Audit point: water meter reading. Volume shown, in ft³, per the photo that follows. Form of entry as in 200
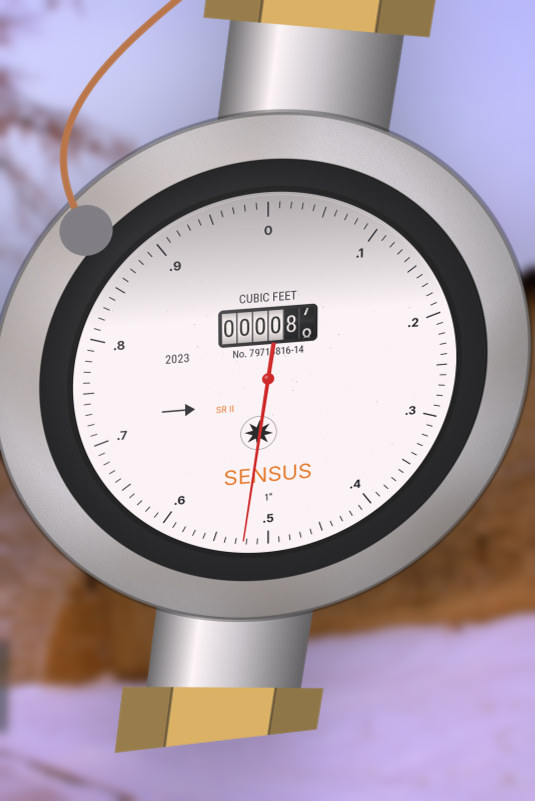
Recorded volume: 87.52
